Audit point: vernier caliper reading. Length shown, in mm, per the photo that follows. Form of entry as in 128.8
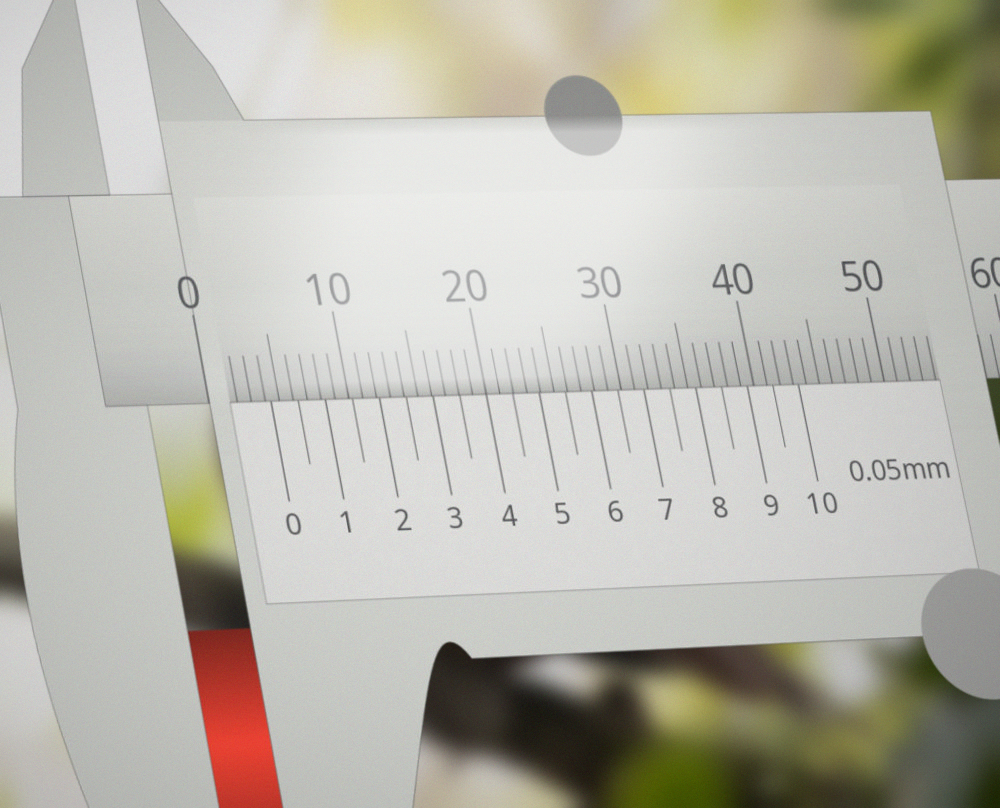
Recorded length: 4.4
